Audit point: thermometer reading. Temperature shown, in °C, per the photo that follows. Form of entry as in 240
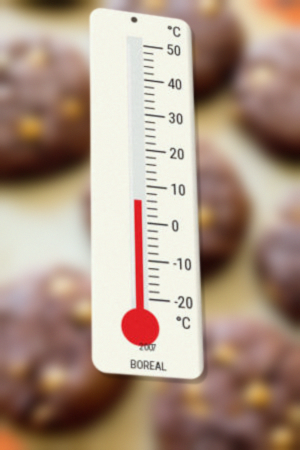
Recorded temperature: 6
